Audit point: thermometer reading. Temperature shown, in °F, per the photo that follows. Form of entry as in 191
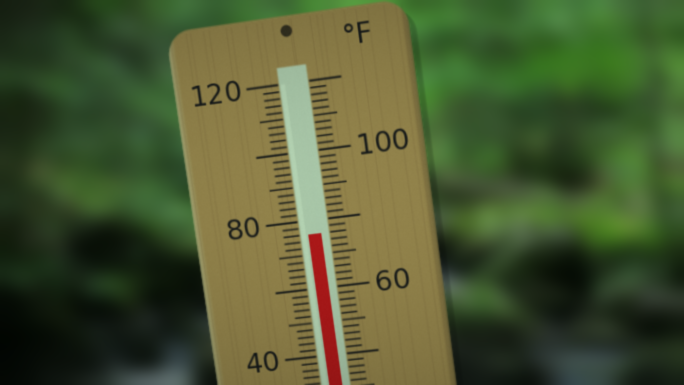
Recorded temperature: 76
